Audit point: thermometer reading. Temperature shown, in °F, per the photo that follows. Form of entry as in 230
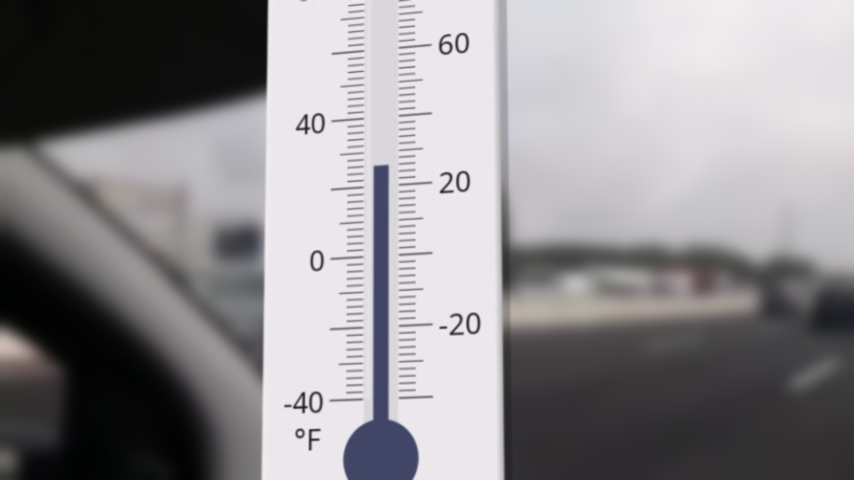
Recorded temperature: 26
